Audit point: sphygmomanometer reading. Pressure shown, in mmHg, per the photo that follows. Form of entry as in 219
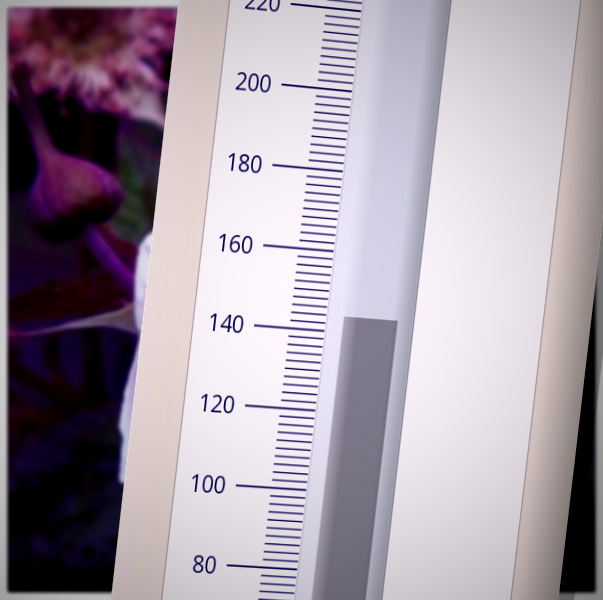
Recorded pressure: 144
